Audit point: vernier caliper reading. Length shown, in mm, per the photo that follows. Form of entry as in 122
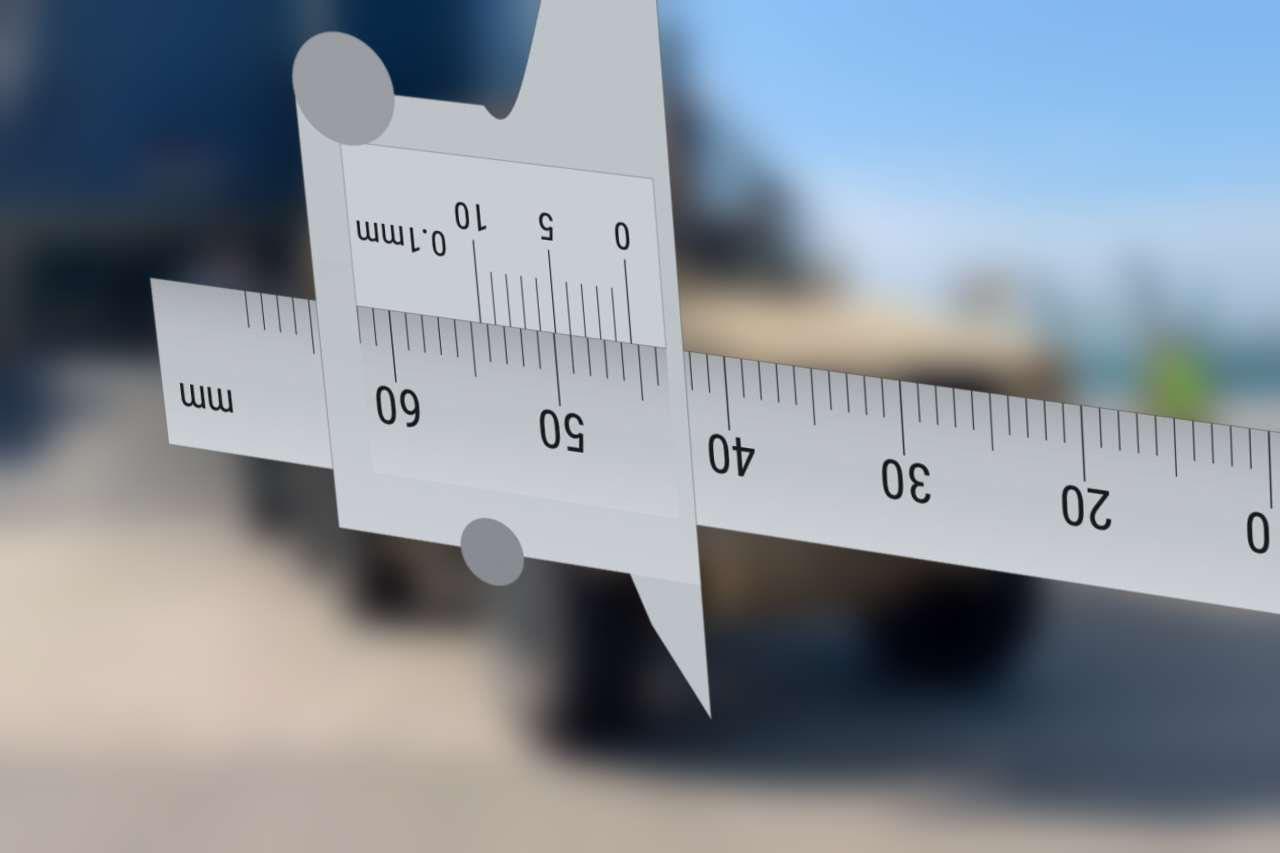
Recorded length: 45.4
